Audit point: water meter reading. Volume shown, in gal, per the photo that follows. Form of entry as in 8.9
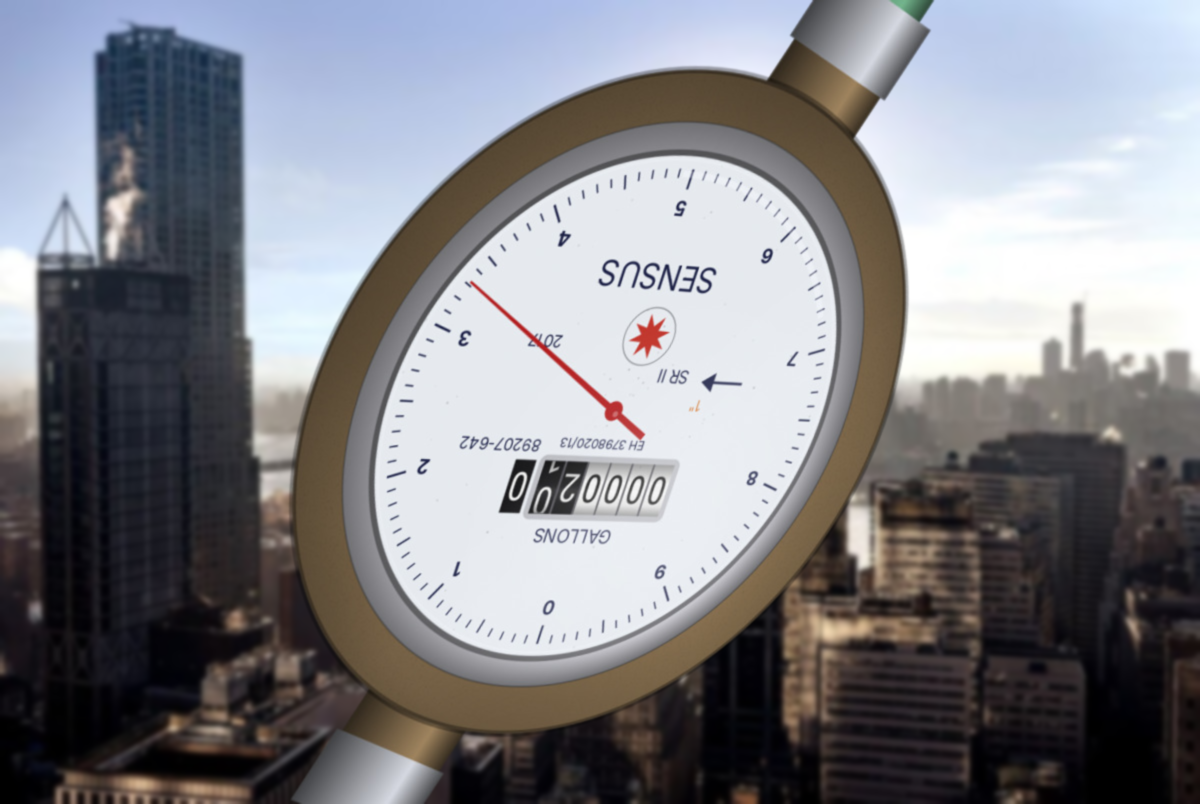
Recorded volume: 203.3
